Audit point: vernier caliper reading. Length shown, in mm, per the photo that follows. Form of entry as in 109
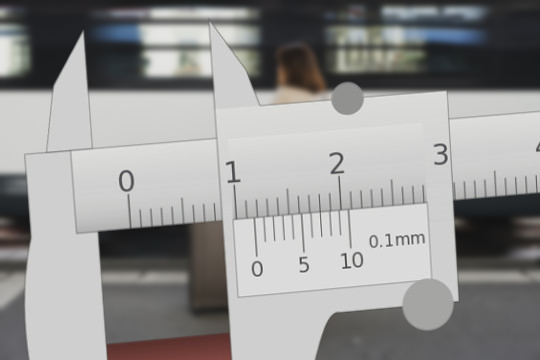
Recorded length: 11.7
